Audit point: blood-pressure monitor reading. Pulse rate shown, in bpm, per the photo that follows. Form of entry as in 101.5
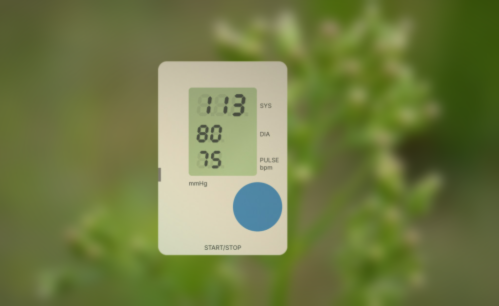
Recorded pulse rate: 75
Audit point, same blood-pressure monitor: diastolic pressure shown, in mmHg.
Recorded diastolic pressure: 80
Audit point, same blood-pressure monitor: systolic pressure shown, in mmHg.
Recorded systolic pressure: 113
